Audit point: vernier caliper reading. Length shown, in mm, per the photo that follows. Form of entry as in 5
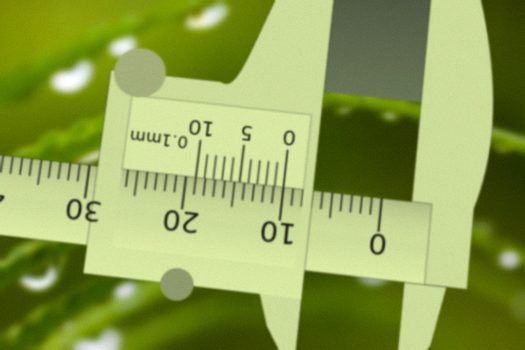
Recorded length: 10.0
